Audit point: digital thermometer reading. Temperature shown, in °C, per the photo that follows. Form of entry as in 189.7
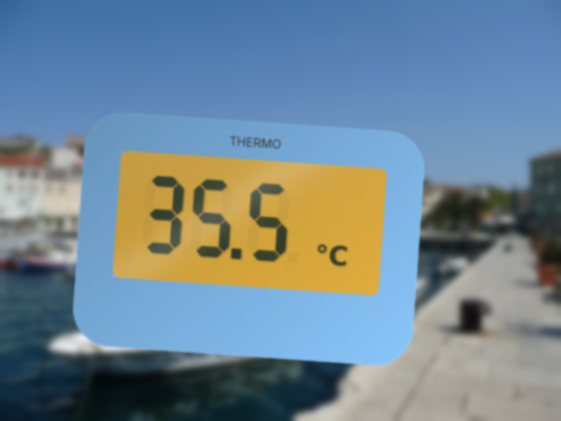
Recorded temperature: 35.5
